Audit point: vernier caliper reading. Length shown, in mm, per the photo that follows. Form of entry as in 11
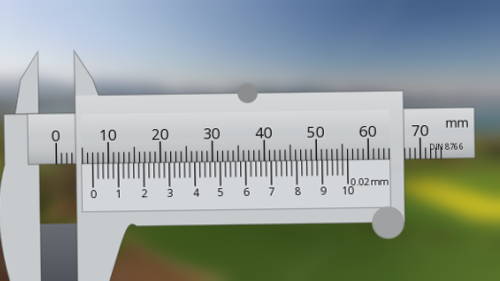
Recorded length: 7.0
